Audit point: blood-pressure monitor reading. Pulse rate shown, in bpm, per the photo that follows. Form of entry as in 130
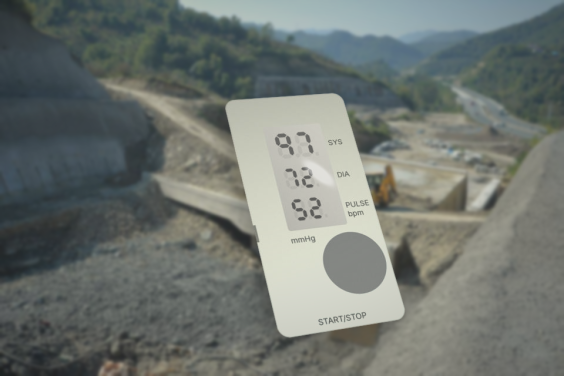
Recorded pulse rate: 52
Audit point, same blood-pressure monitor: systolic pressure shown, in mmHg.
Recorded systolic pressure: 97
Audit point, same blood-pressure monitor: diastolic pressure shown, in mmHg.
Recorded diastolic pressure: 72
